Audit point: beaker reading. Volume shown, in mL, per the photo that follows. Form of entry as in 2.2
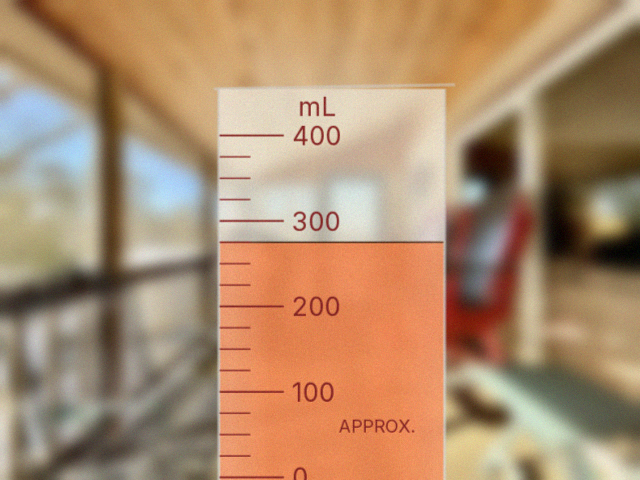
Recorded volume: 275
